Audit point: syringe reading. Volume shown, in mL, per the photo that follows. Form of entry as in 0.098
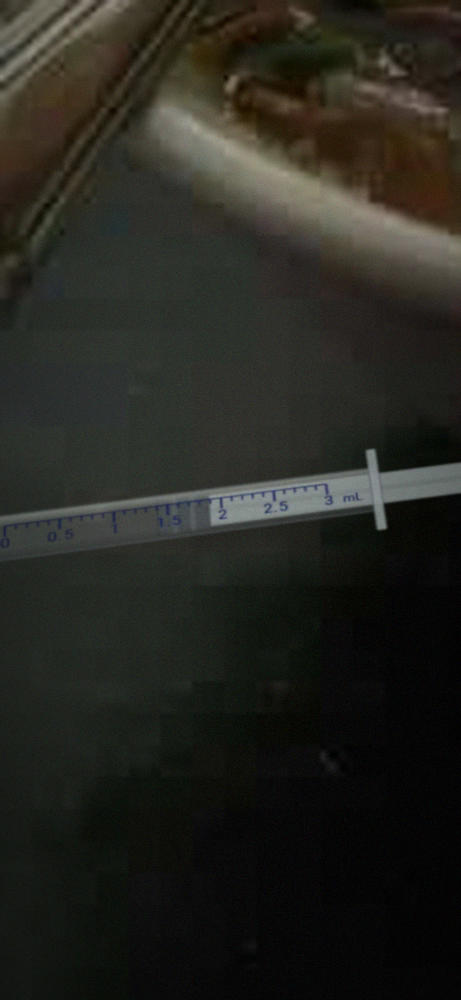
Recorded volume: 1.4
